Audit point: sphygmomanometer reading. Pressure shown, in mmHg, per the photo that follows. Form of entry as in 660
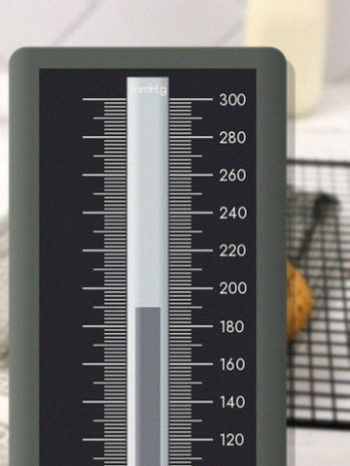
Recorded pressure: 190
